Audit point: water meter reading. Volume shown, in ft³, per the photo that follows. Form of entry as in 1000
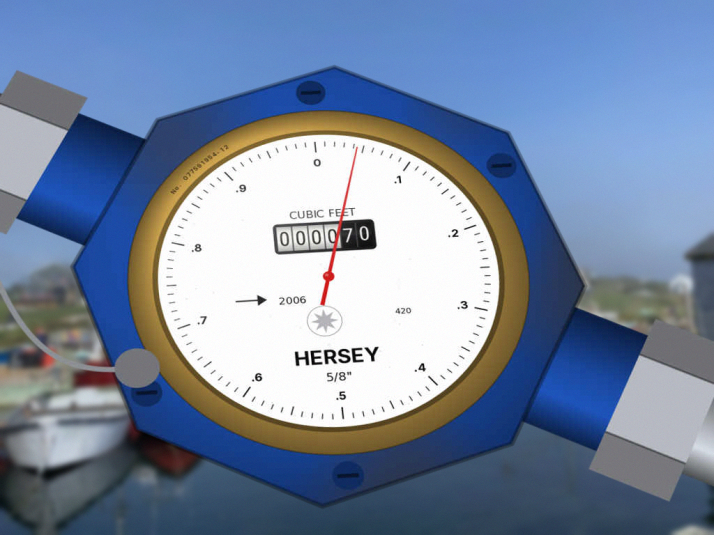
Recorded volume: 70.04
